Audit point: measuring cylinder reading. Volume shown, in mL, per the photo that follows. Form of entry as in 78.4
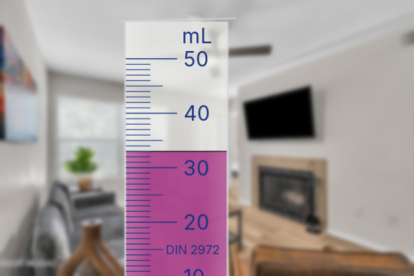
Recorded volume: 33
